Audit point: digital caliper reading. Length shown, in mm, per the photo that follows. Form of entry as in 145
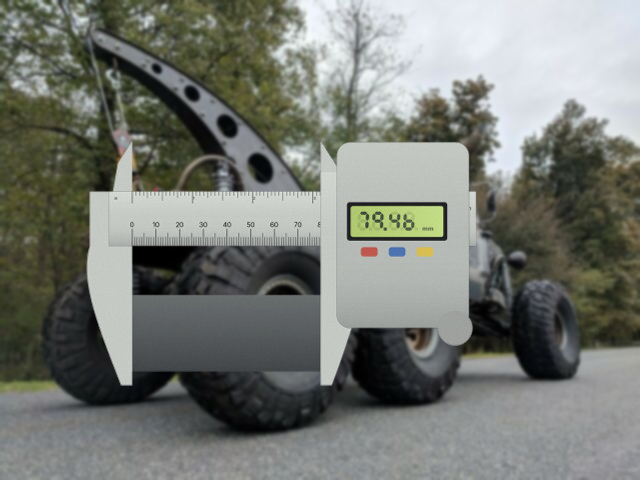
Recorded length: 79.46
